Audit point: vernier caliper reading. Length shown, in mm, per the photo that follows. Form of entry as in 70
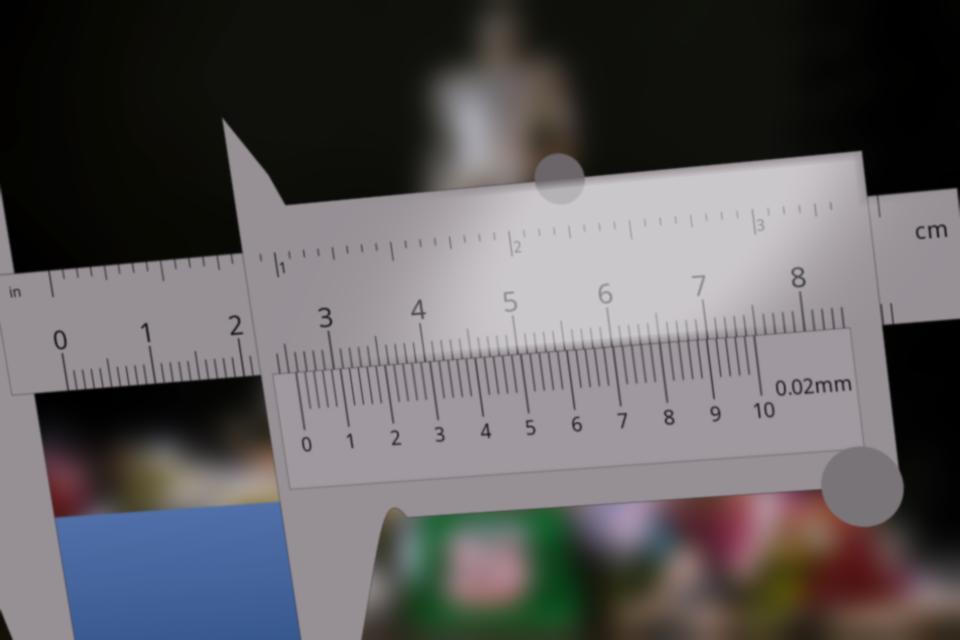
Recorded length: 25.8
